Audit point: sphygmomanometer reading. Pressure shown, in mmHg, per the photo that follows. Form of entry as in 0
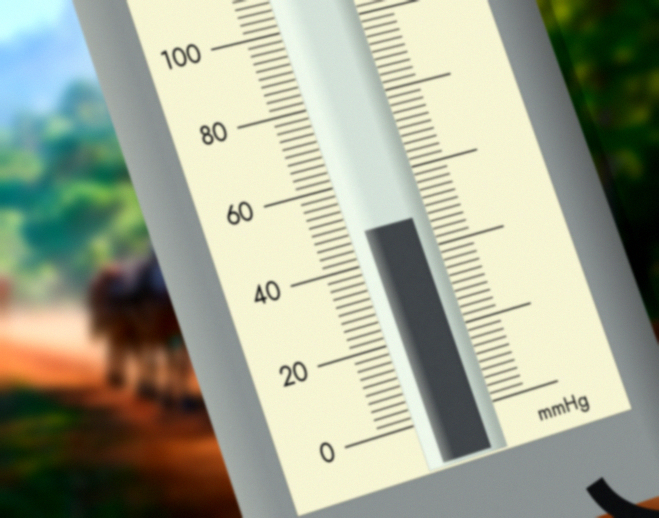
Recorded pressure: 48
